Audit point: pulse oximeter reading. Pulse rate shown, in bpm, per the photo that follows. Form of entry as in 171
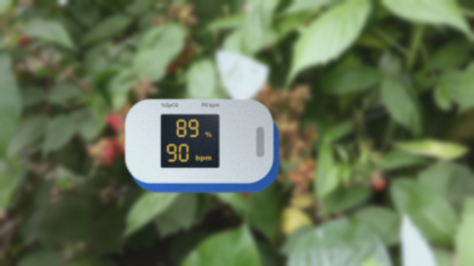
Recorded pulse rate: 90
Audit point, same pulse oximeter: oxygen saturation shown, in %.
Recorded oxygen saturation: 89
